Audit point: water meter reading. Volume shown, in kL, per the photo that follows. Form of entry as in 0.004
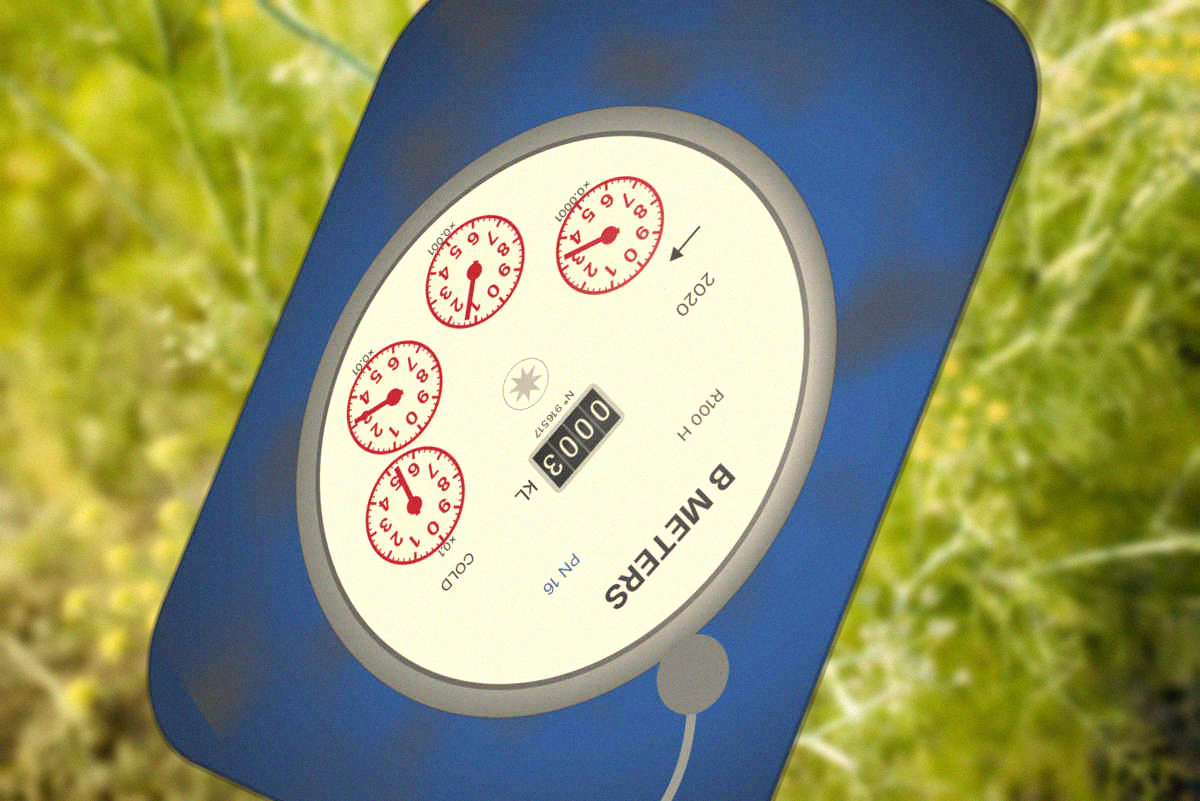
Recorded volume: 3.5313
